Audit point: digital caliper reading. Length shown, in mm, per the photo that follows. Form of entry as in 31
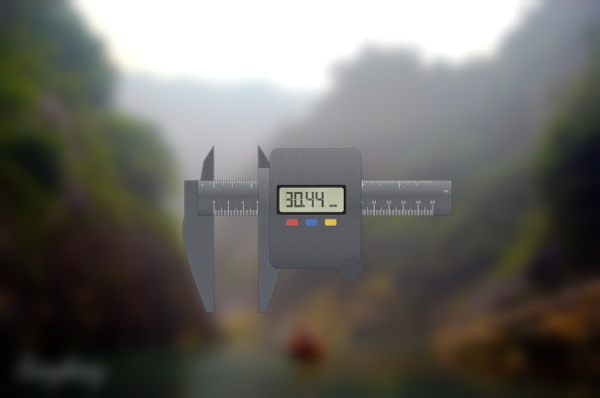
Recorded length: 30.44
